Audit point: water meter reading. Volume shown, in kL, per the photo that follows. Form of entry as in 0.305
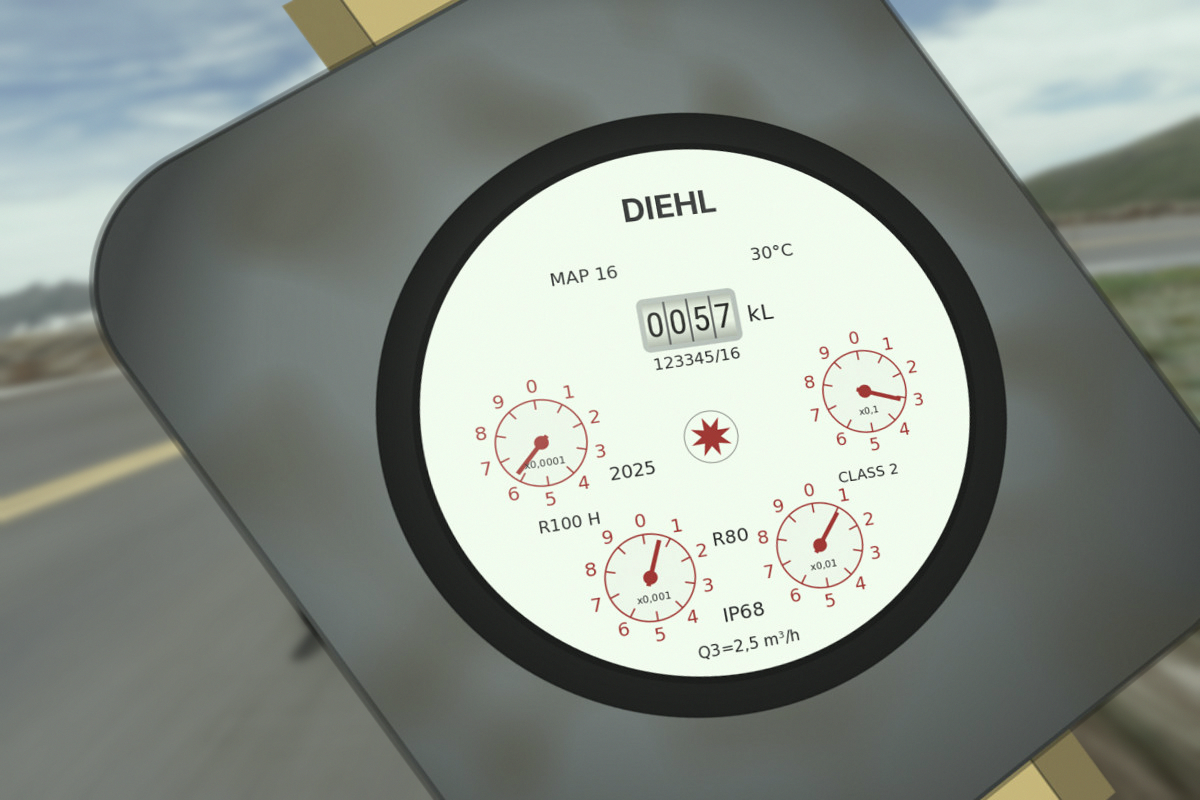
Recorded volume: 57.3106
